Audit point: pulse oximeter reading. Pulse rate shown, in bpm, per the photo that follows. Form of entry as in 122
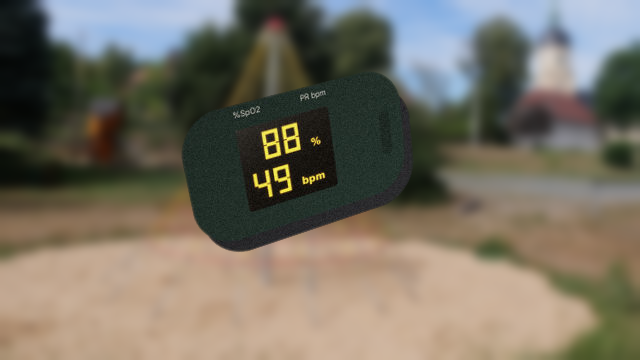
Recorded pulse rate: 49
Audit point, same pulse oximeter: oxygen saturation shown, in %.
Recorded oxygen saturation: 88
